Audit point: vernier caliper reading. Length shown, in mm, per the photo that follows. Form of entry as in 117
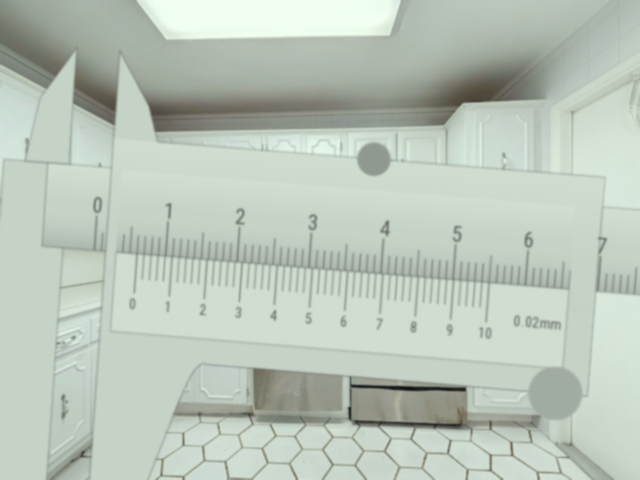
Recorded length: 6.0
